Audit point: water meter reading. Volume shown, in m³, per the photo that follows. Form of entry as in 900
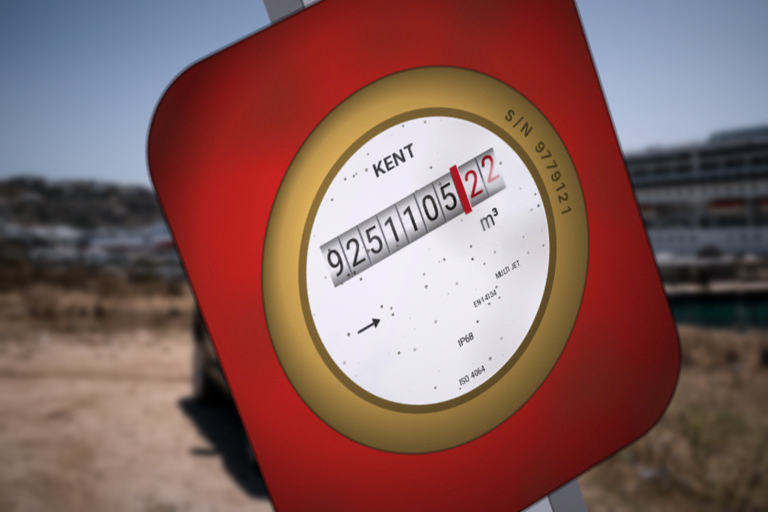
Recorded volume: 9251105.22
